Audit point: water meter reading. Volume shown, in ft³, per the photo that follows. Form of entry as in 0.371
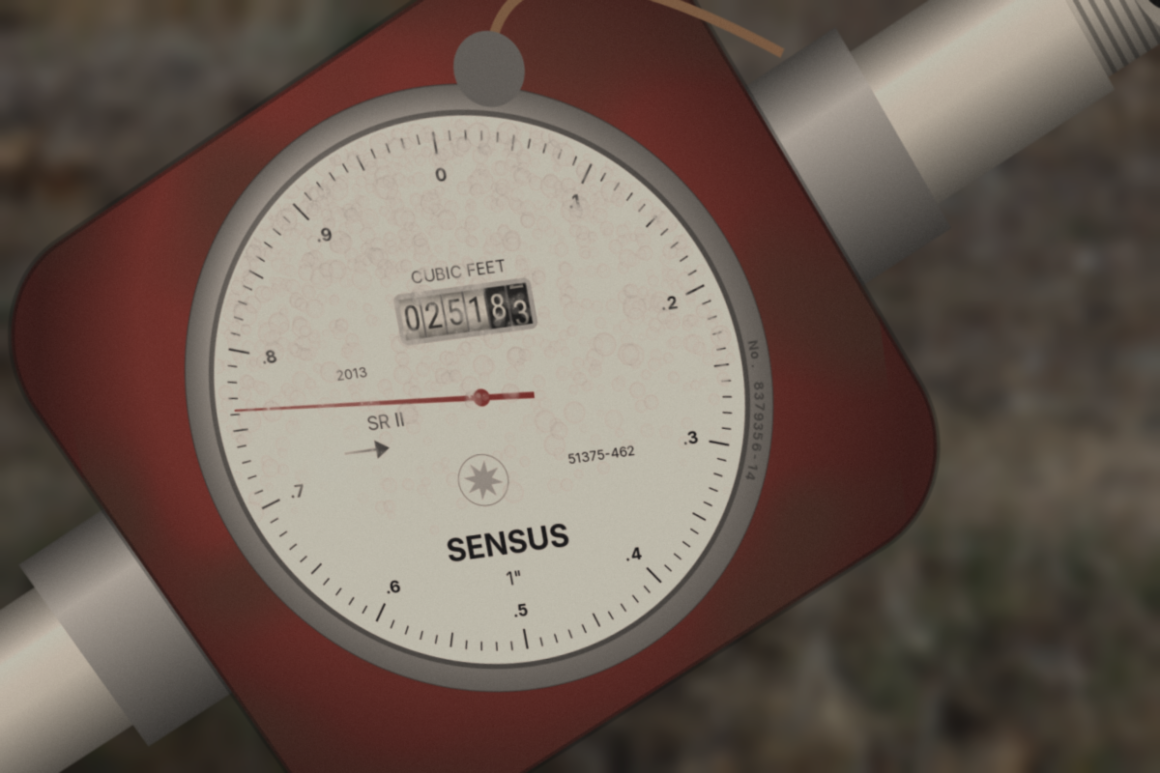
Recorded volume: 25182.76
